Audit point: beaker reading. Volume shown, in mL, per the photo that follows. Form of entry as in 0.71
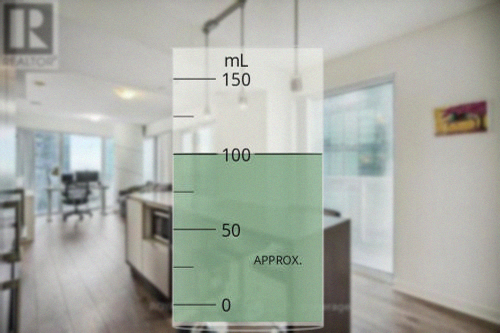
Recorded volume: 100
